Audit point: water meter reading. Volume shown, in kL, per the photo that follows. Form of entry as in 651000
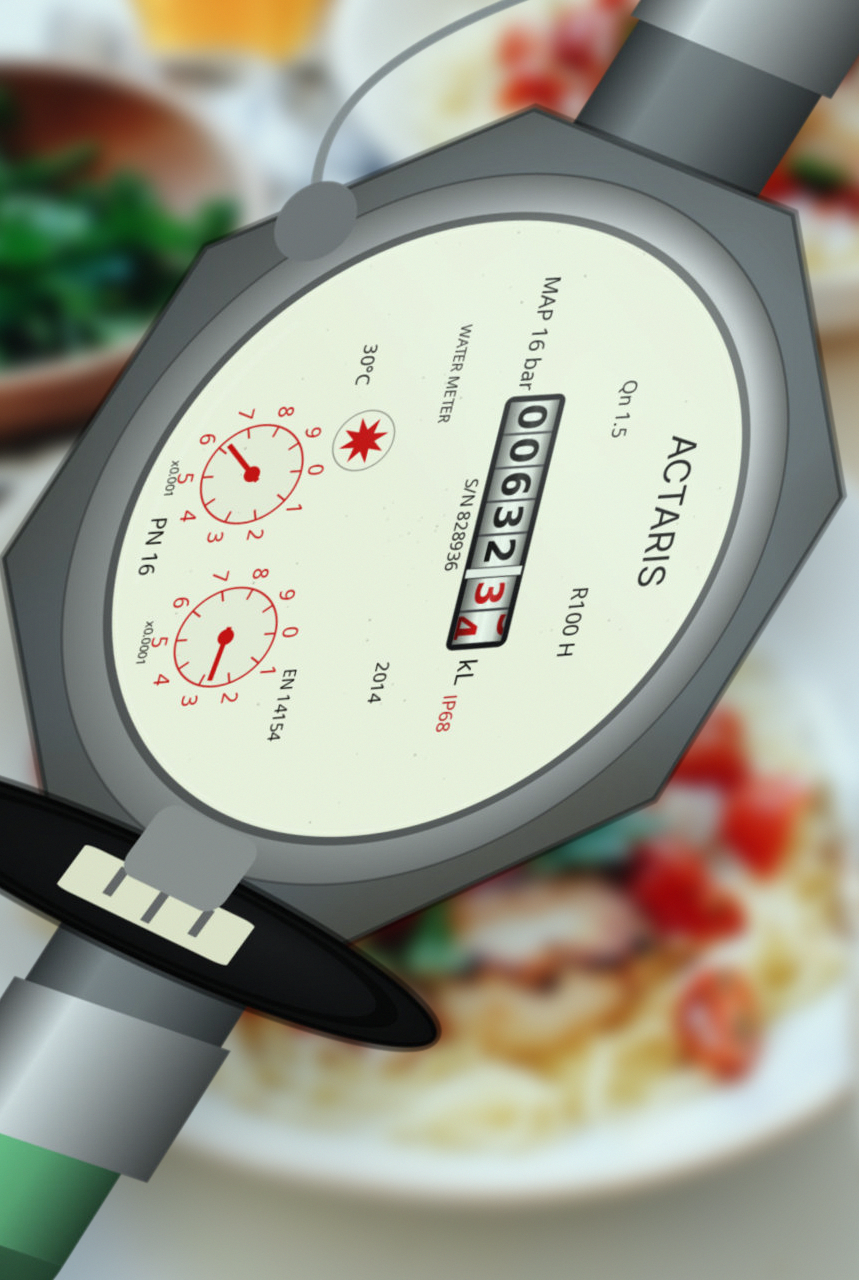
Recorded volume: 632.3362
